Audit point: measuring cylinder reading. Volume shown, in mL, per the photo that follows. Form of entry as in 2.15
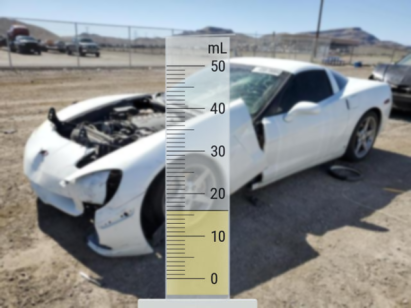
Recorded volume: 16
